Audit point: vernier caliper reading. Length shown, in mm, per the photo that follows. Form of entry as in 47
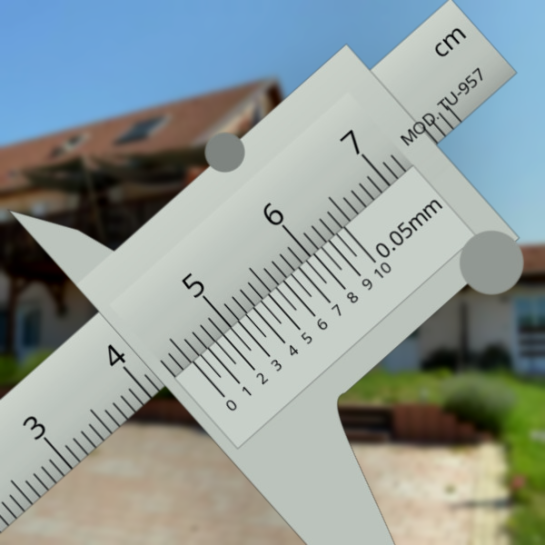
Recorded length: 45.2
